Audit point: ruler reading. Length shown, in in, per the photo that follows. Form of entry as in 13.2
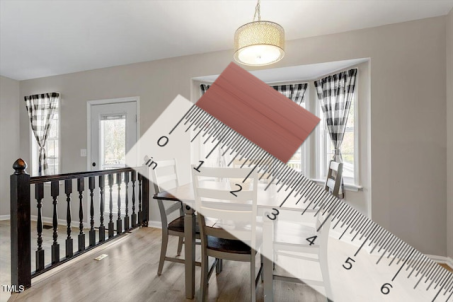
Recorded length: 2.5
